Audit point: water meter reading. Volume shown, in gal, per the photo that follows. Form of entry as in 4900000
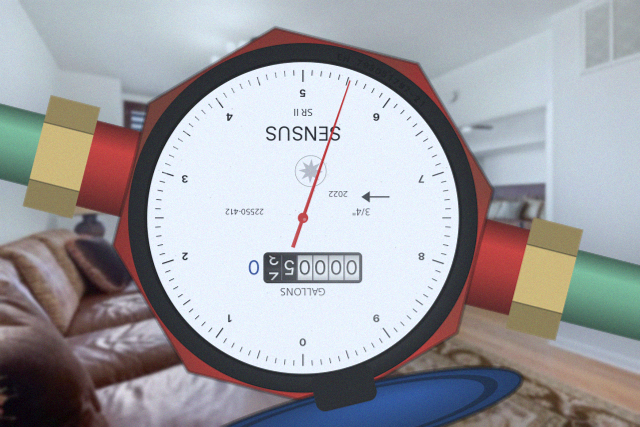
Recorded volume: 525.5
